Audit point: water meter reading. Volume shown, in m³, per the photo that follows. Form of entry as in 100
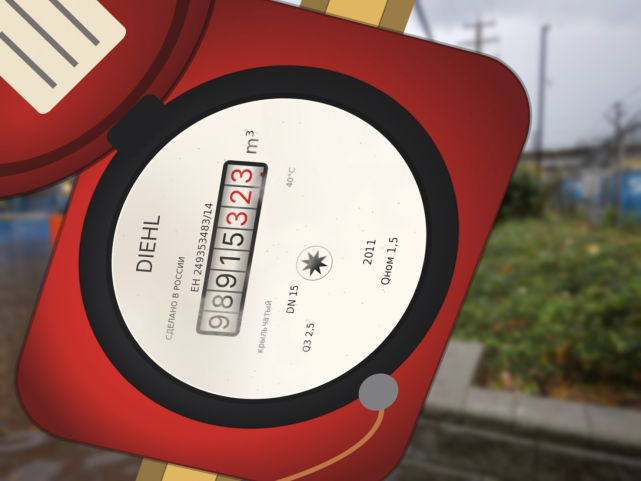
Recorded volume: 98915.323
